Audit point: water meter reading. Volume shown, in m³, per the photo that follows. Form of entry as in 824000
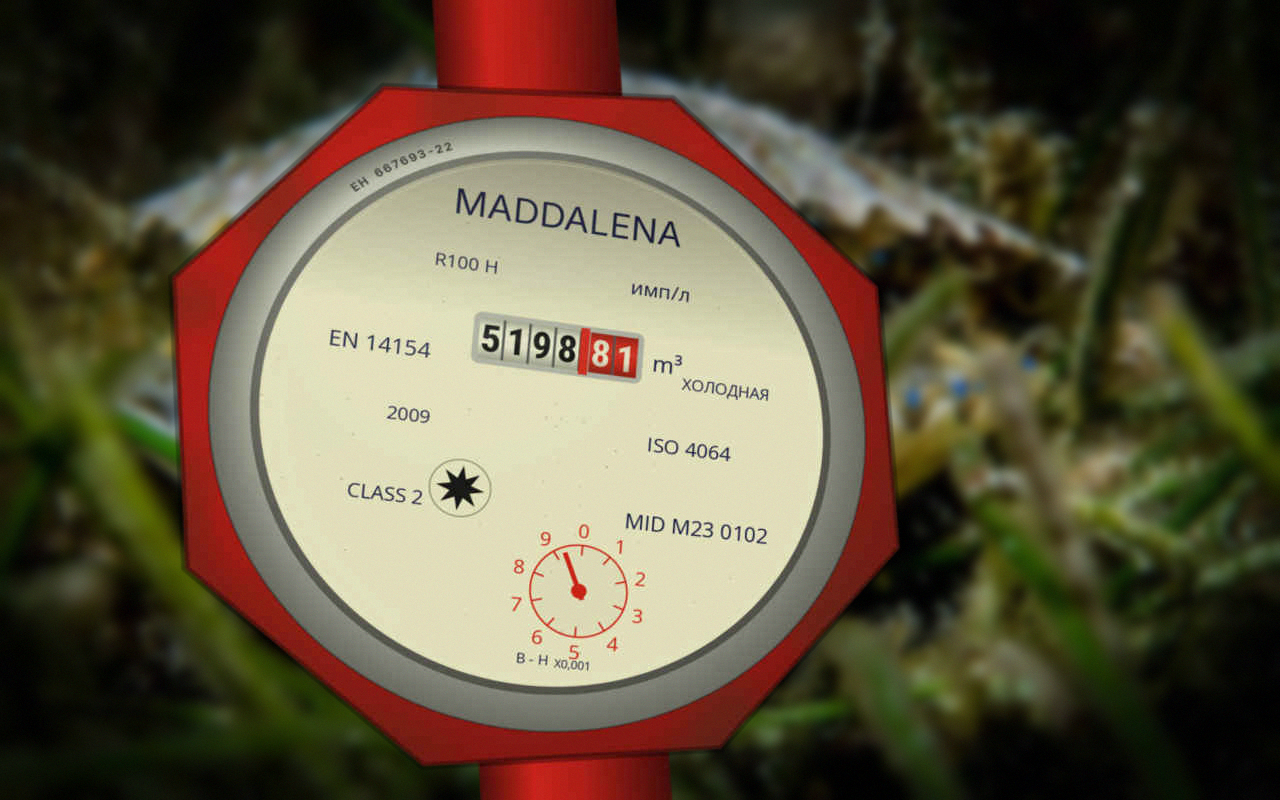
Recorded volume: 5198.809
